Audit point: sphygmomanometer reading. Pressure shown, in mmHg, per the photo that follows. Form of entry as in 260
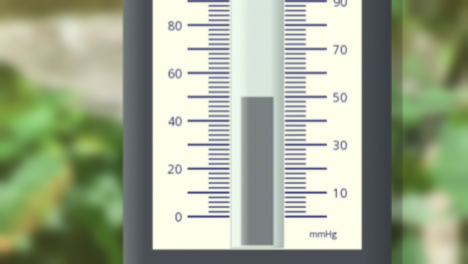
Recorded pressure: 50
